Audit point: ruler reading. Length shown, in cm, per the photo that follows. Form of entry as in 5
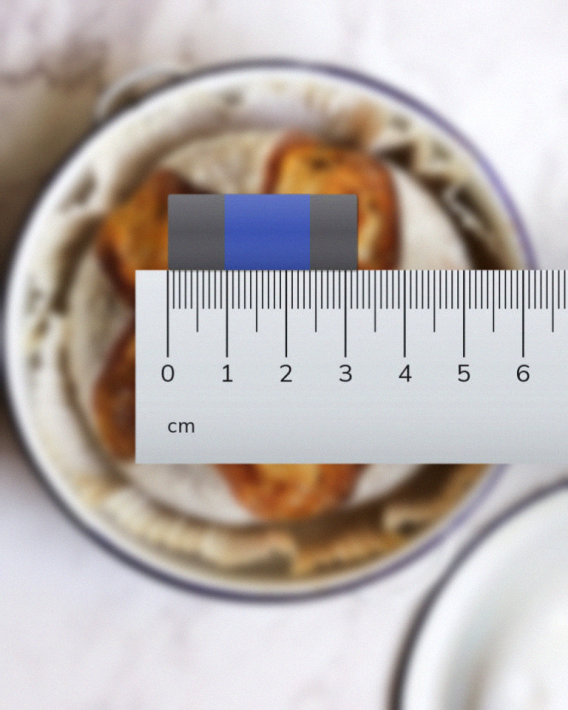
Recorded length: 3.2
